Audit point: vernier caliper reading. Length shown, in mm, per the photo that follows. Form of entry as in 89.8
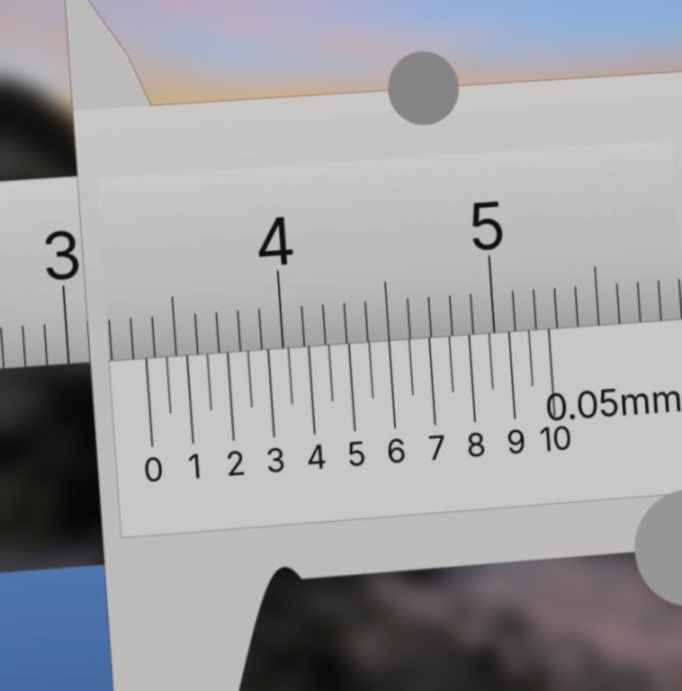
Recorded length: 33.6
